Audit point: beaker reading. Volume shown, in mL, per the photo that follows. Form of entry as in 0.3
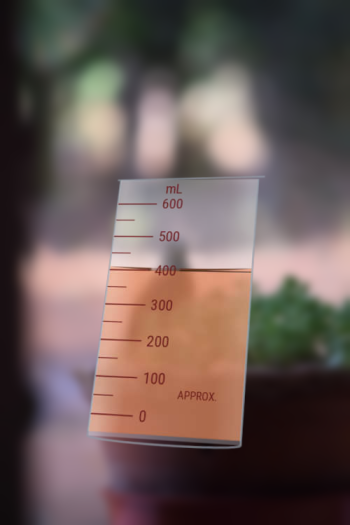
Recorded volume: 400
